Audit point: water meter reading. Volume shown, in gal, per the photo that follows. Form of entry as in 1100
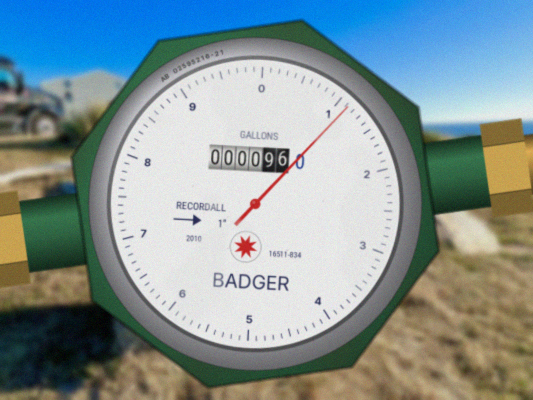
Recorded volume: 961.1
